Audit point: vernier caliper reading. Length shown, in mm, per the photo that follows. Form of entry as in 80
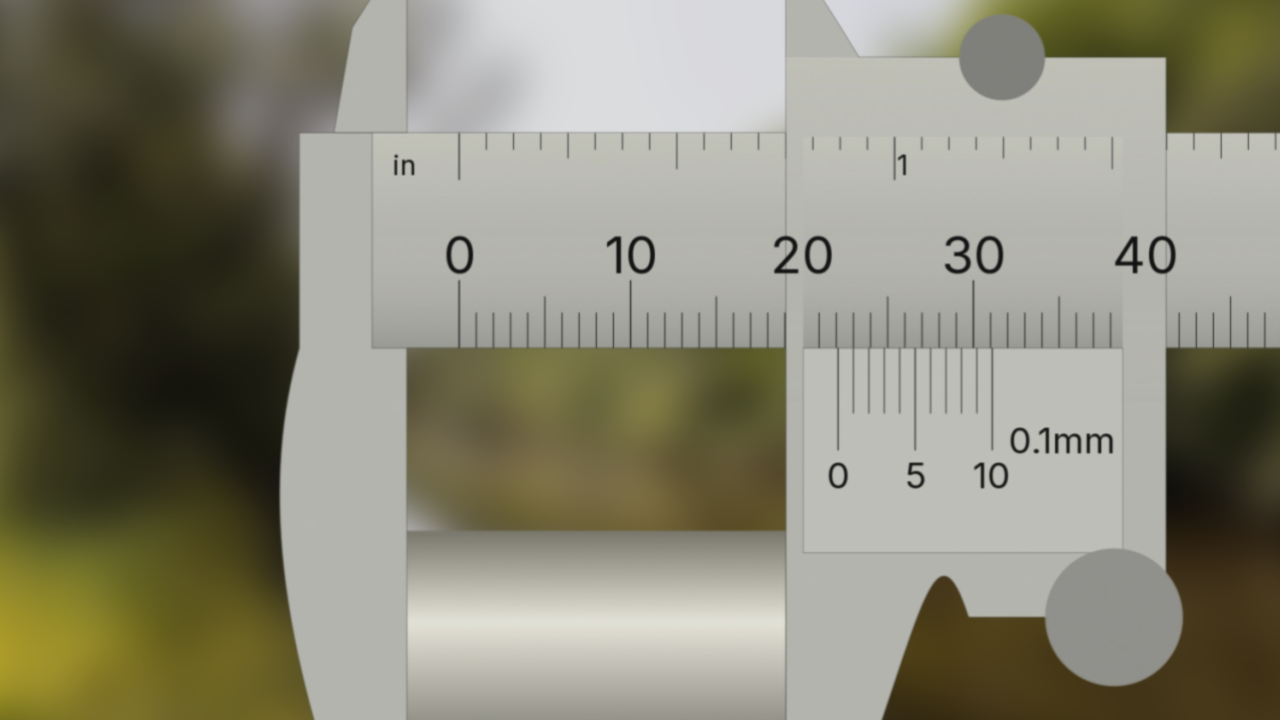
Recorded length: 22.1
